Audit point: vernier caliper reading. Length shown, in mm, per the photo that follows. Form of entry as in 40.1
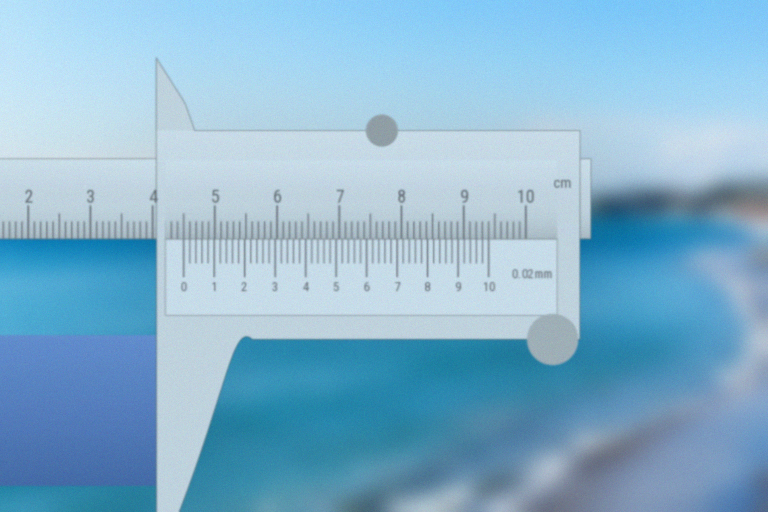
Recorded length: 45.0
